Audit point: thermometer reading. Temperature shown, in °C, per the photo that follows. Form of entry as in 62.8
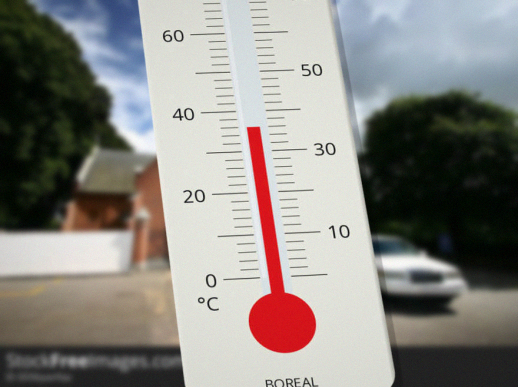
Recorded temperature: 36
